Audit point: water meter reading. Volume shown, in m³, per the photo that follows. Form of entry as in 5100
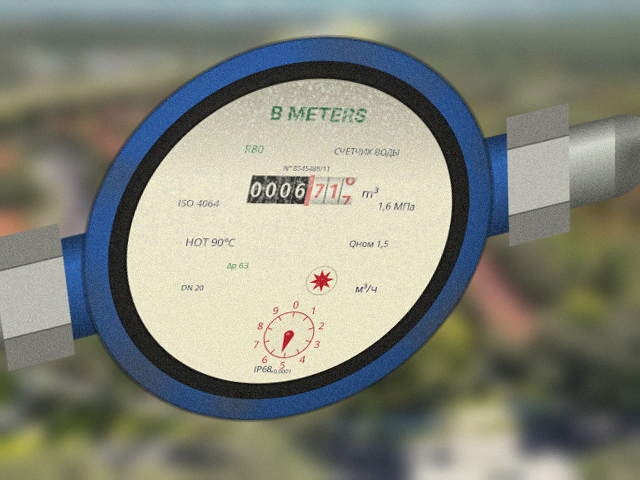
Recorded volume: 6.7165
